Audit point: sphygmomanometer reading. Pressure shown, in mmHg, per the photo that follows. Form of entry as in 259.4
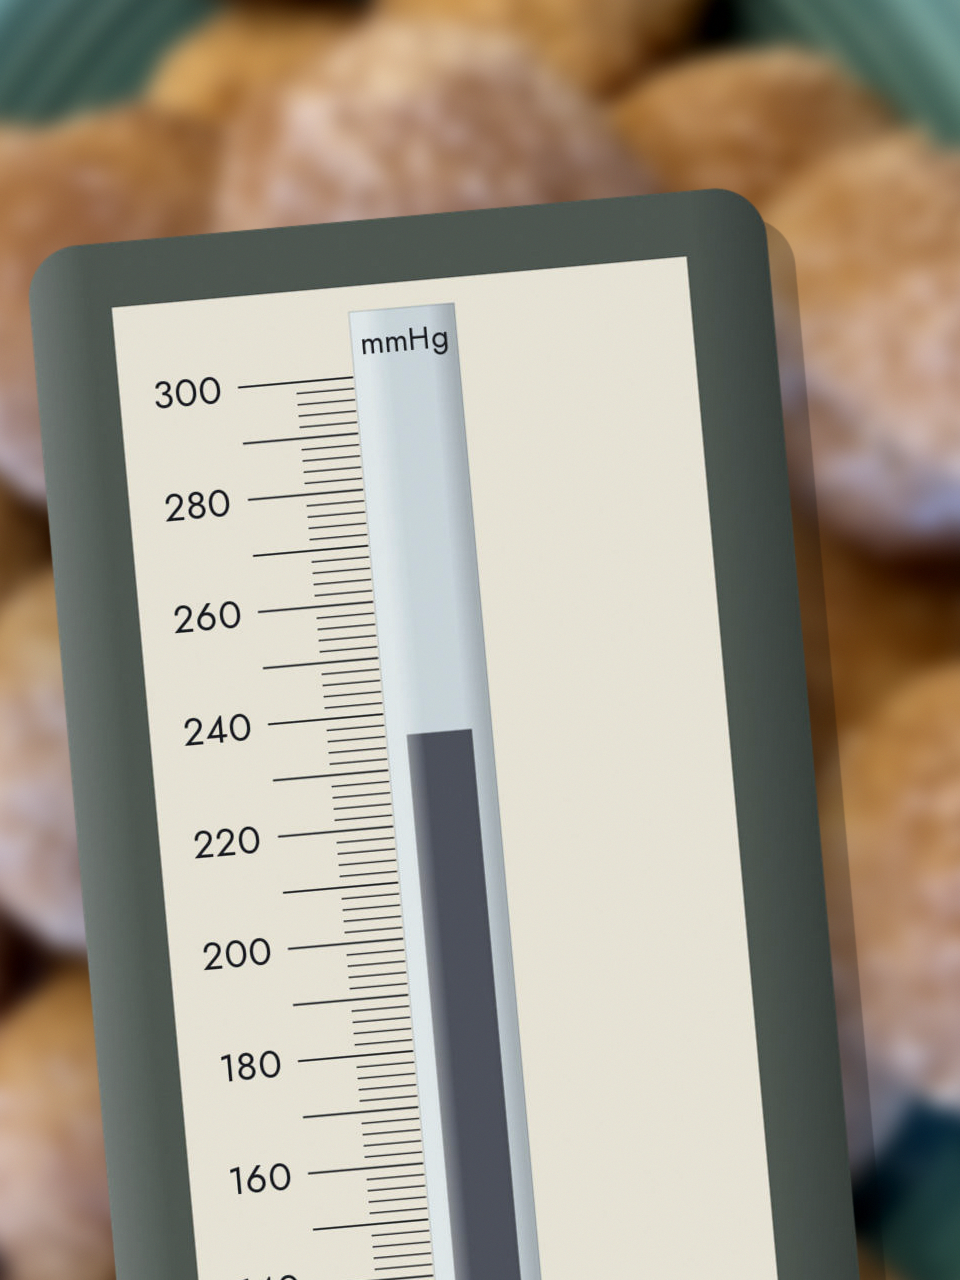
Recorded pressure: 236
